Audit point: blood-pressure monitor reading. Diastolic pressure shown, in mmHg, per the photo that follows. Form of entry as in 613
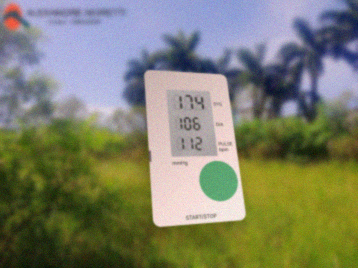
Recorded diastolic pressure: 106
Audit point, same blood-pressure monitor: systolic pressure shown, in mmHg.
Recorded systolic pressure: 174
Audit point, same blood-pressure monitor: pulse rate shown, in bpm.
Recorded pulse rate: 112
